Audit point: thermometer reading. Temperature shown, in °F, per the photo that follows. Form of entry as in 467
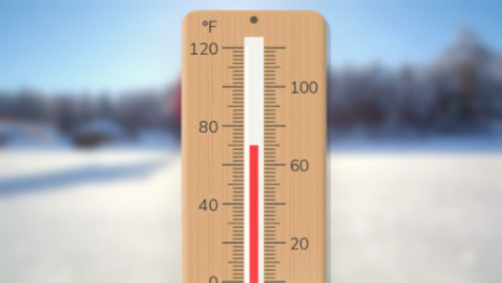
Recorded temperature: 70
